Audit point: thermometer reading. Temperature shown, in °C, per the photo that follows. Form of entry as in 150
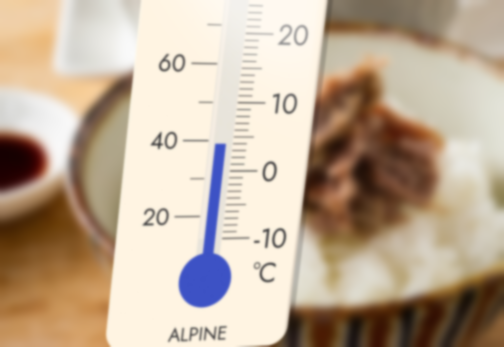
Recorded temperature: 4
